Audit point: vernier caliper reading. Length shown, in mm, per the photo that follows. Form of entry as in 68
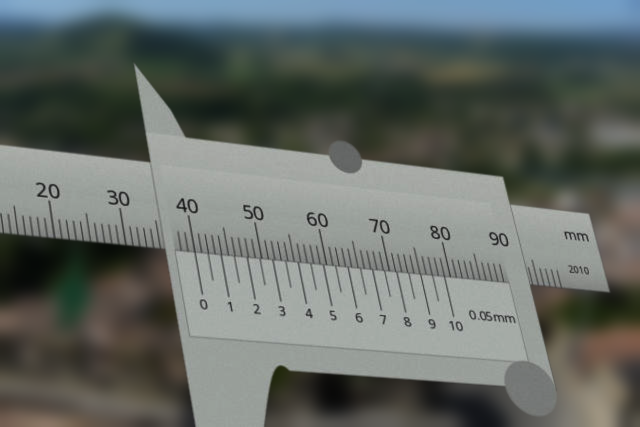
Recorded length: 40.0
